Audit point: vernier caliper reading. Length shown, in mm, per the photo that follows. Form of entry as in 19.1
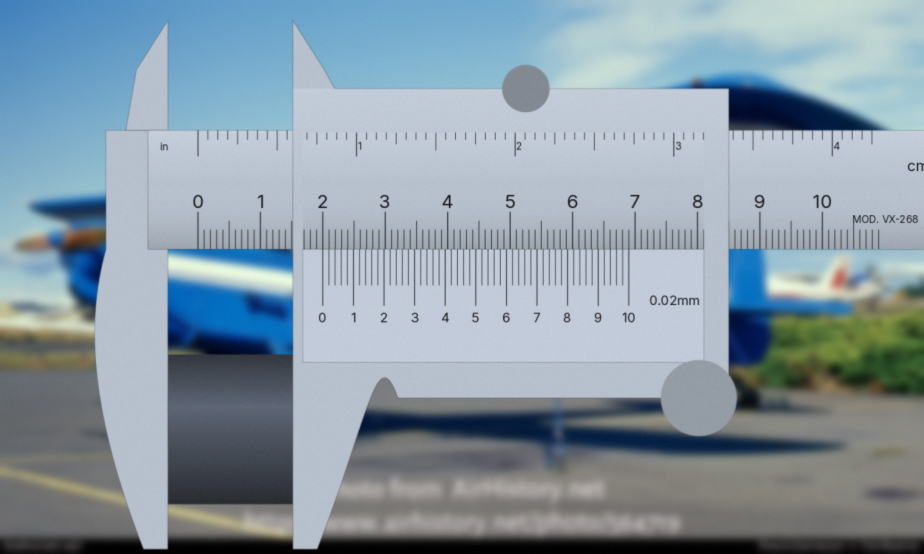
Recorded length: 20.0
